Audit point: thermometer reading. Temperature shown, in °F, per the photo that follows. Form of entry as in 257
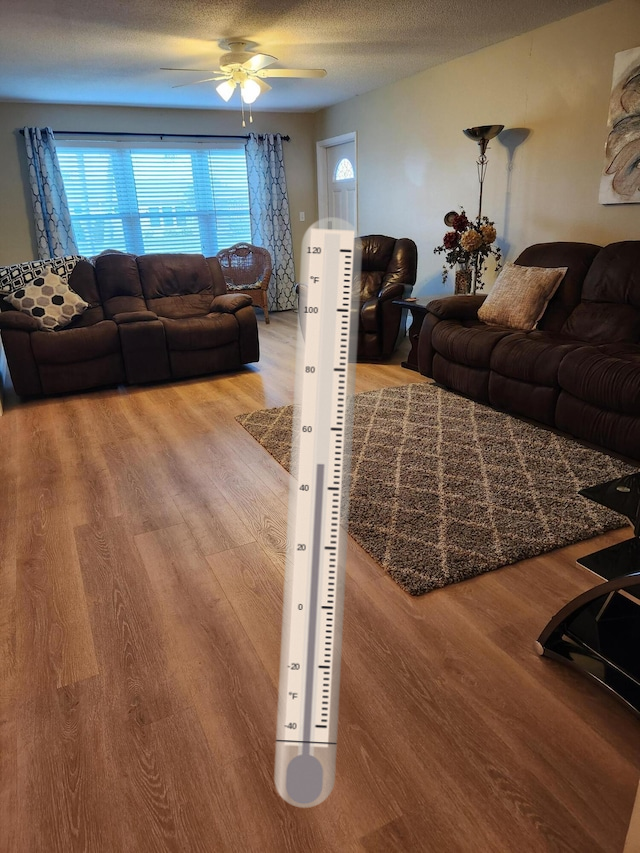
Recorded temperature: 48
